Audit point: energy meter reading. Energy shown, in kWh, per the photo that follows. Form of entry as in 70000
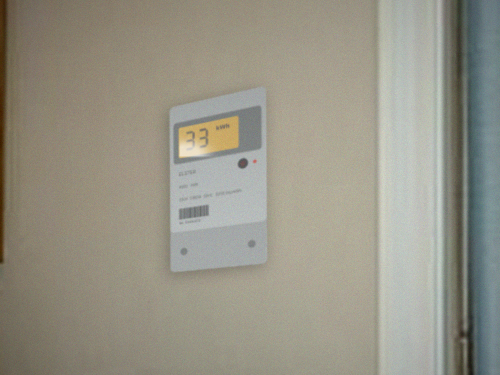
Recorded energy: 33
